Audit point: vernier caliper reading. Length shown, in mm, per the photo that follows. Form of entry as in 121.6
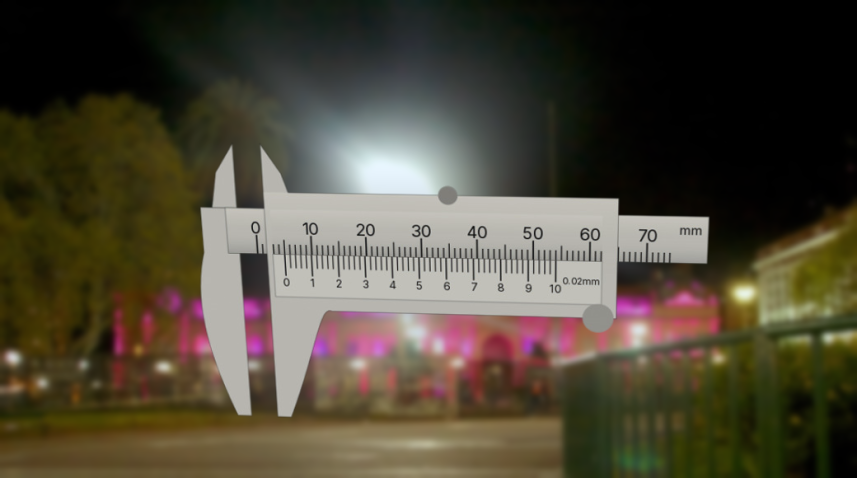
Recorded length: 5.0
